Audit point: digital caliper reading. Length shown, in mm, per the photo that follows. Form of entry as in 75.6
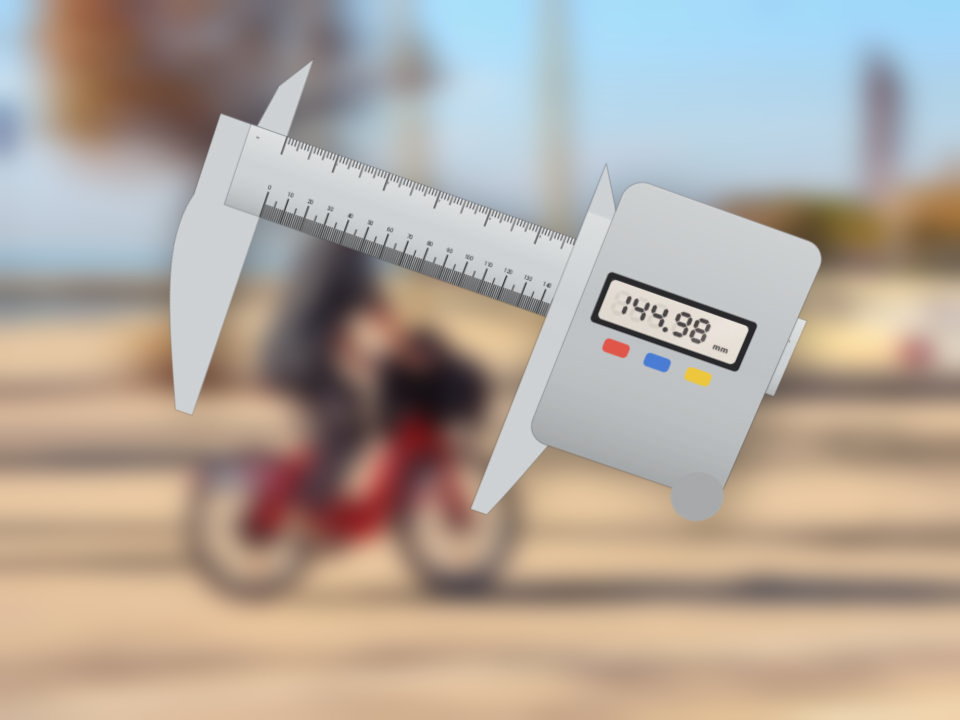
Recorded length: 144.98
